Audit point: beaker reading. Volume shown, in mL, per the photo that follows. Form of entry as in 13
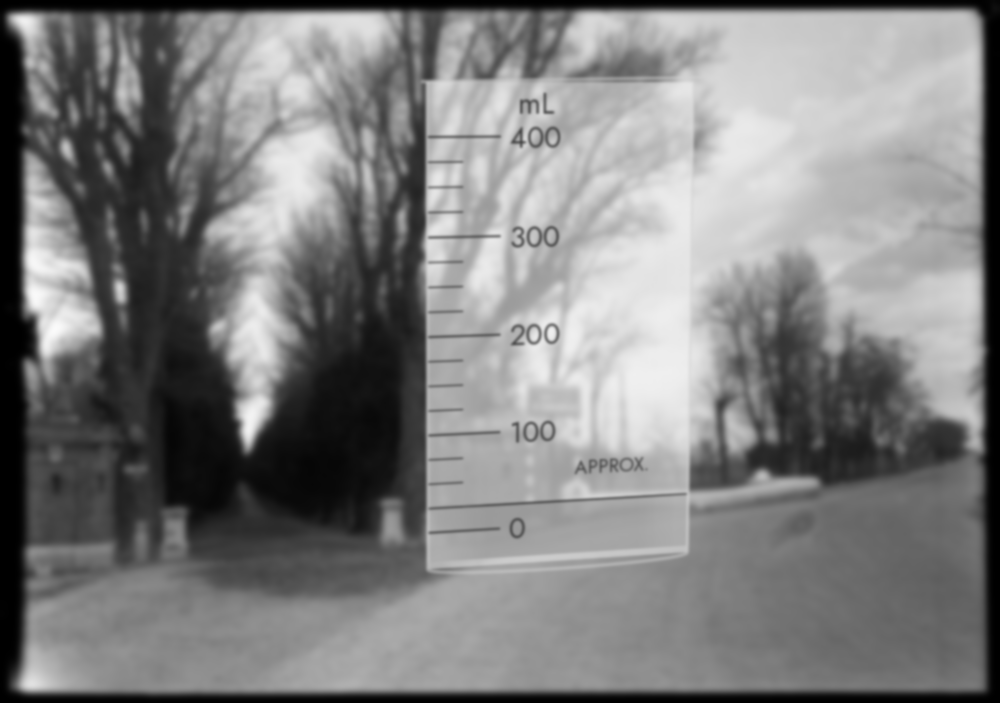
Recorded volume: 25
